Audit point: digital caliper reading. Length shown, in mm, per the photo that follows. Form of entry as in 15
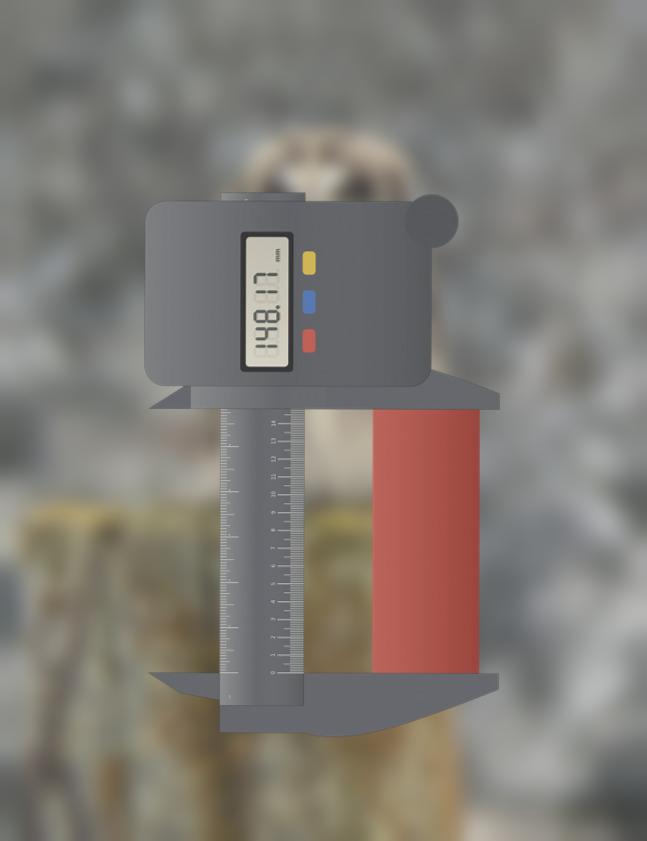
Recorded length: 148.17
